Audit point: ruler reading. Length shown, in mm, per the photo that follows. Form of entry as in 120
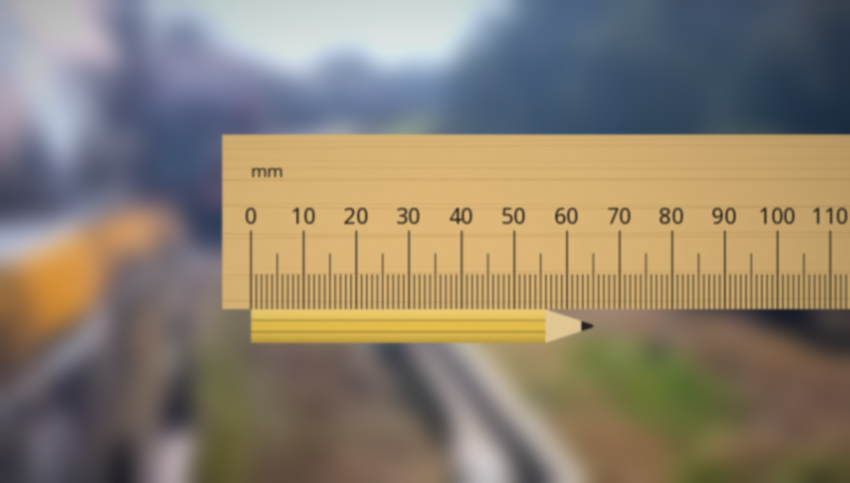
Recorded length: 65
